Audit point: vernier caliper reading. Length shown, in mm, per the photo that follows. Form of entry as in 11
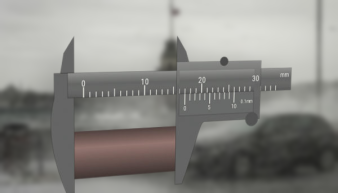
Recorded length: 17.0
